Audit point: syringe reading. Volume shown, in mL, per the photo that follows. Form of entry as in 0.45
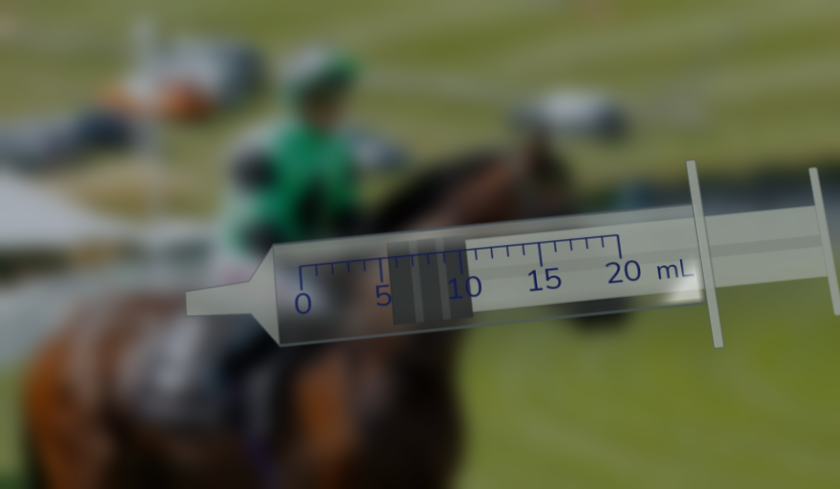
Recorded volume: 5.5
